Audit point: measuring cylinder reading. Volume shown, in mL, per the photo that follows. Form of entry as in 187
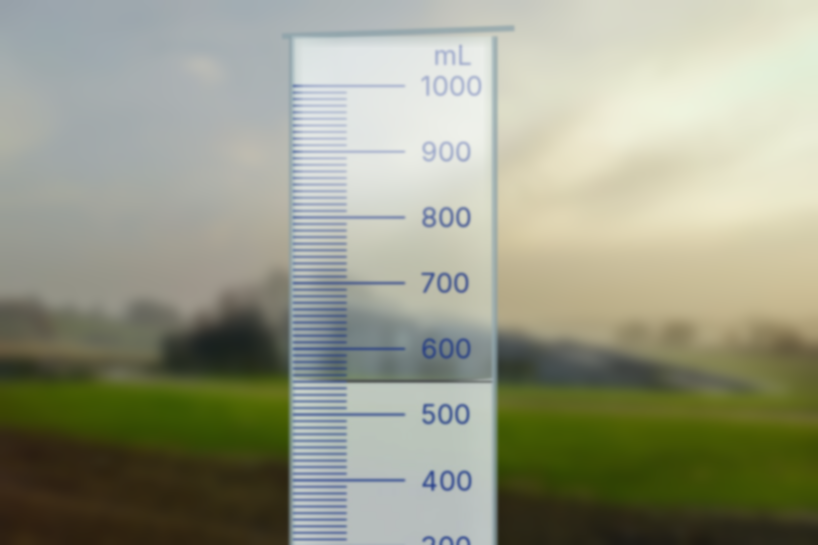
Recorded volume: 550
